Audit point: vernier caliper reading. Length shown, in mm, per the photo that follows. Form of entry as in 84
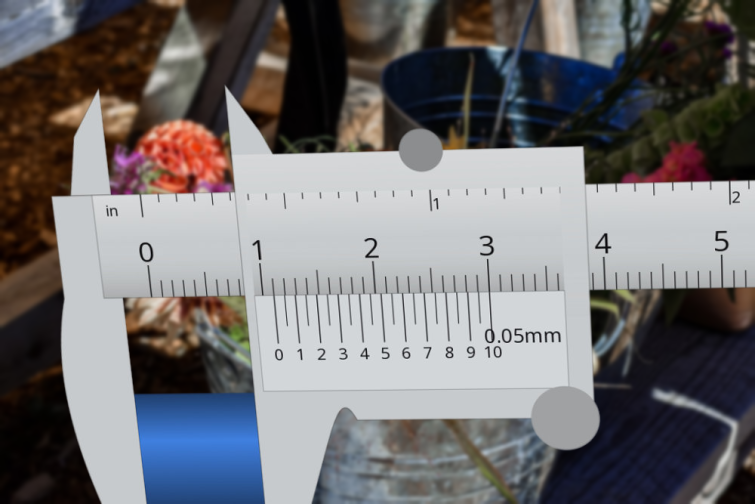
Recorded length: 11.0
